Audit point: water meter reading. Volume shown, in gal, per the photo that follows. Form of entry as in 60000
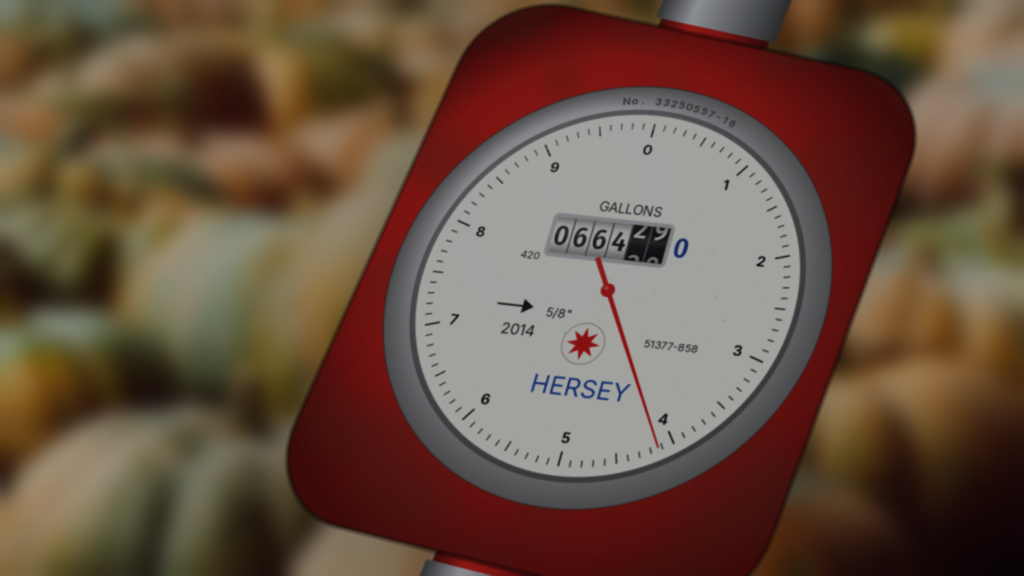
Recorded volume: 664294.1
